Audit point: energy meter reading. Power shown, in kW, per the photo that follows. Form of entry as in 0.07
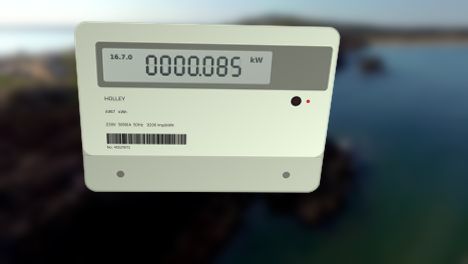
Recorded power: 0.085
